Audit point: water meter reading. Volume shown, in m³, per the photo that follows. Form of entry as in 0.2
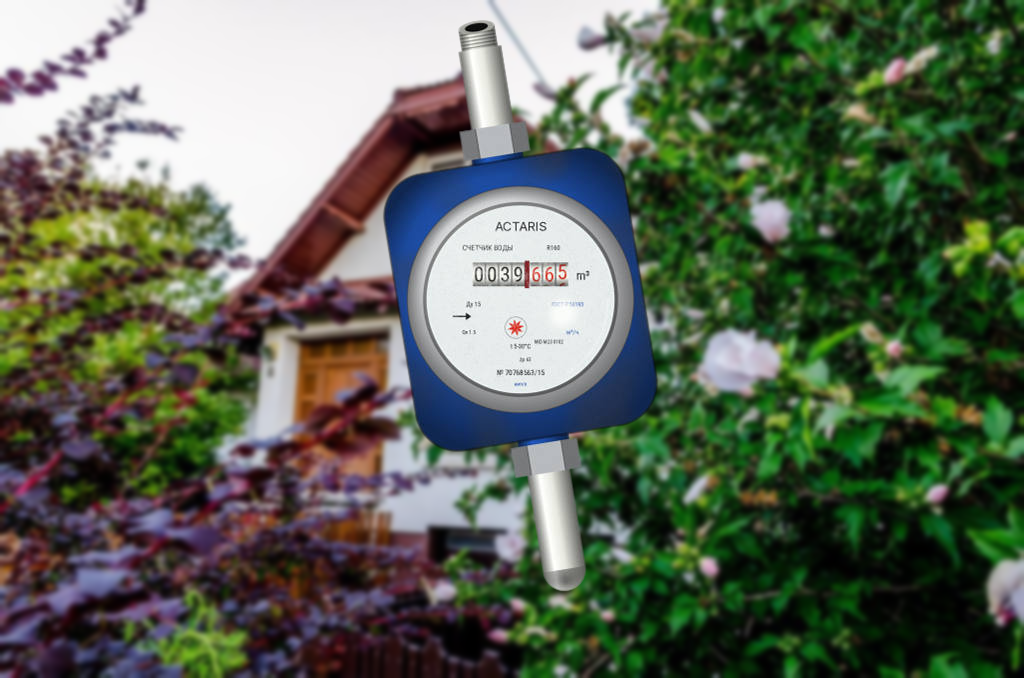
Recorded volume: 39.665
